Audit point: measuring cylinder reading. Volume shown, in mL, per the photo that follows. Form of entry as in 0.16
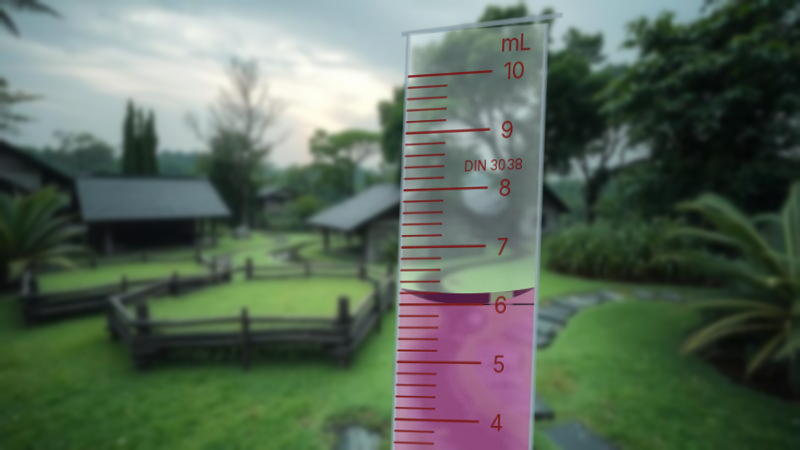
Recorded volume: 6
